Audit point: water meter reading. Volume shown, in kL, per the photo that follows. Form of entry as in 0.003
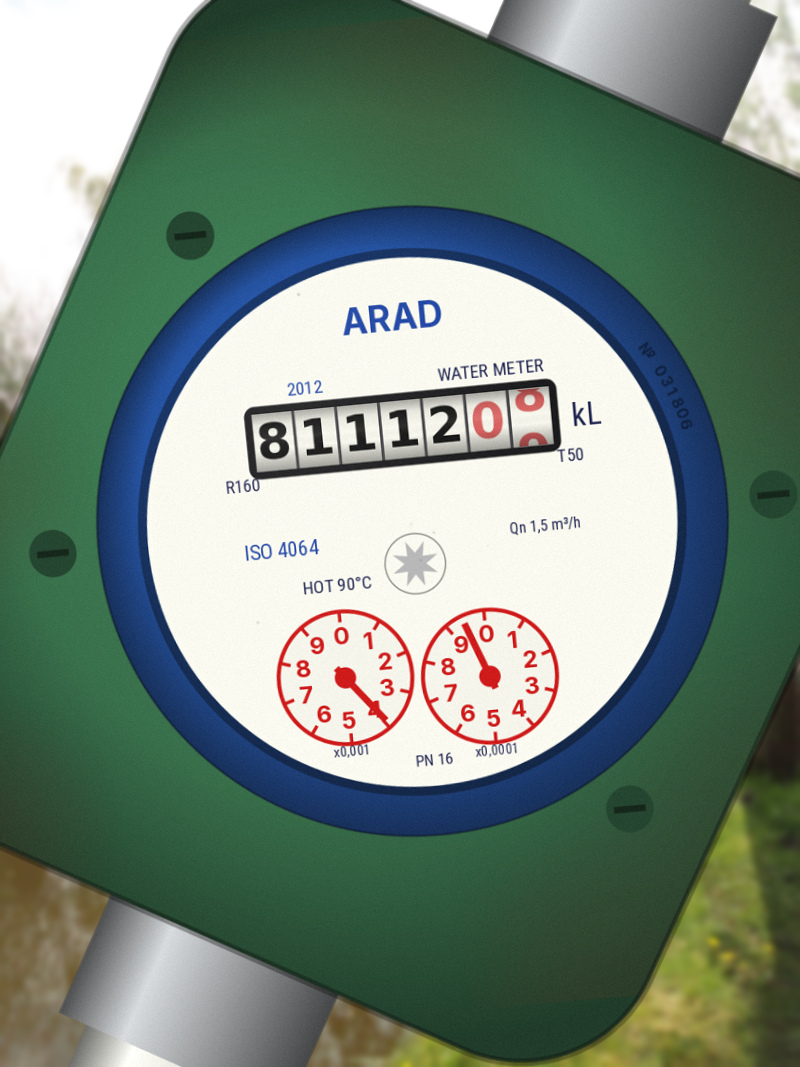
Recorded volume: 81112.0839
